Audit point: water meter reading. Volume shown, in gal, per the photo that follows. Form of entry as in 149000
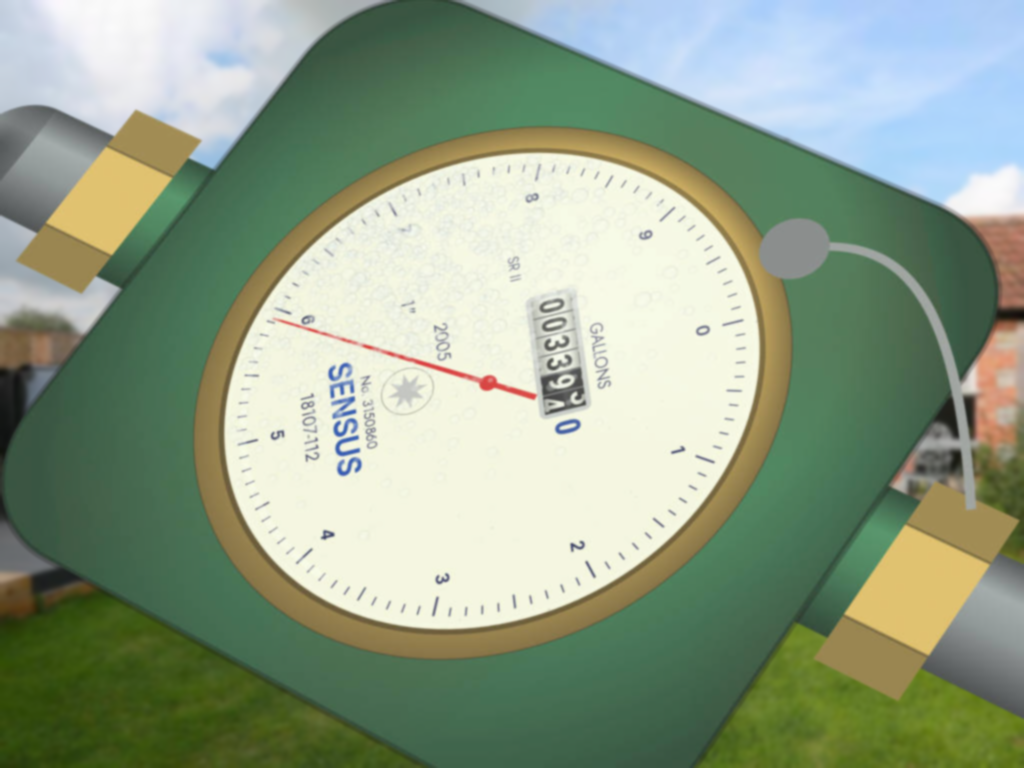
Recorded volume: 33935.9
